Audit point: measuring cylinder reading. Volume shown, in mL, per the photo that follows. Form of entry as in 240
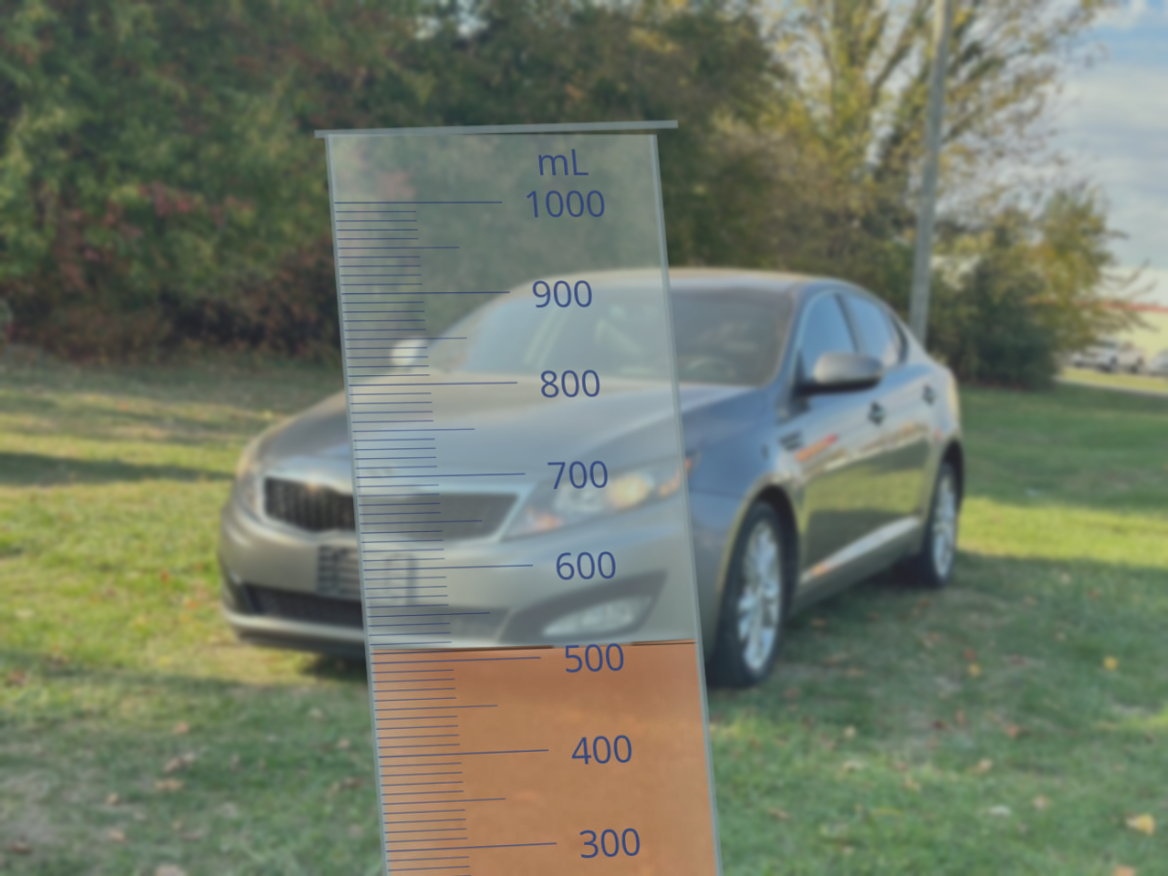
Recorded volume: 510
